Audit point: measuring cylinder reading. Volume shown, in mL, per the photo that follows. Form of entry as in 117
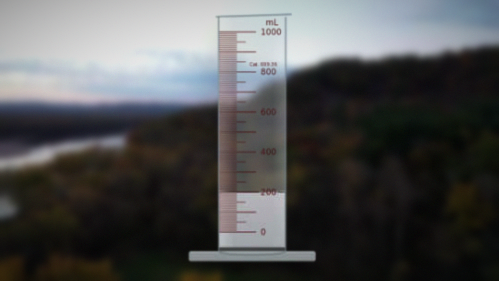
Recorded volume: 200
